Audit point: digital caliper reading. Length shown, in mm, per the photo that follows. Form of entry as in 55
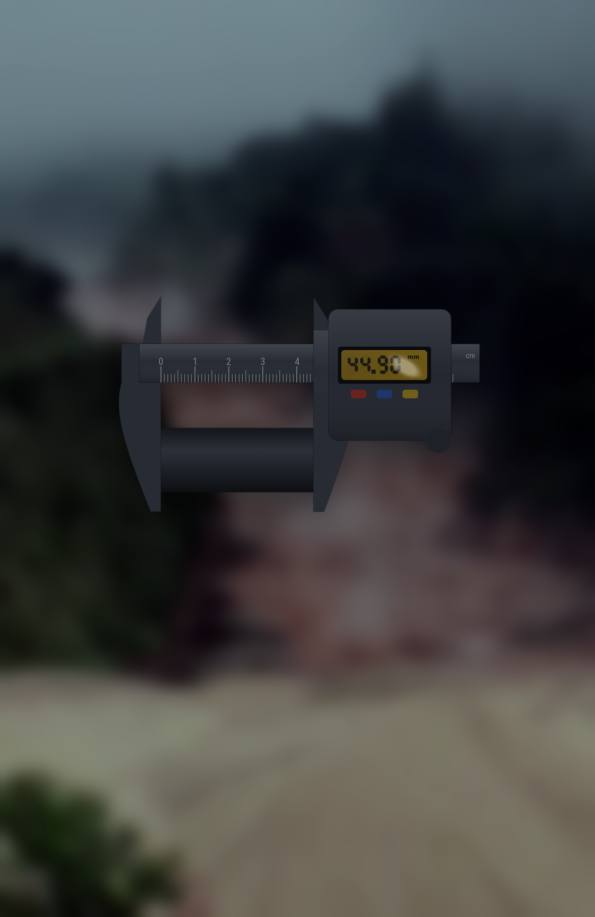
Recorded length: 44.90
